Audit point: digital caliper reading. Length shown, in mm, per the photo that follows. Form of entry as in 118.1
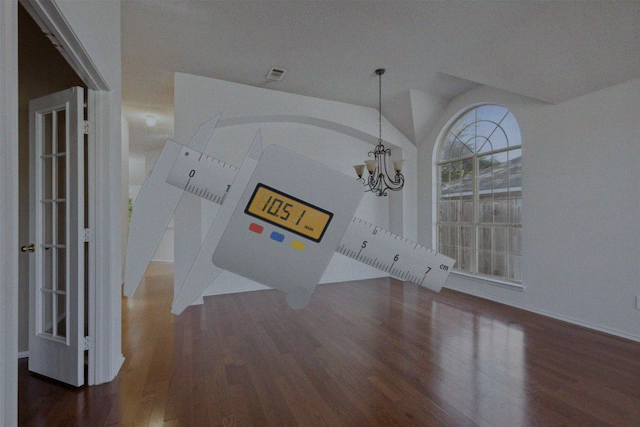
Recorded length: 10.51
